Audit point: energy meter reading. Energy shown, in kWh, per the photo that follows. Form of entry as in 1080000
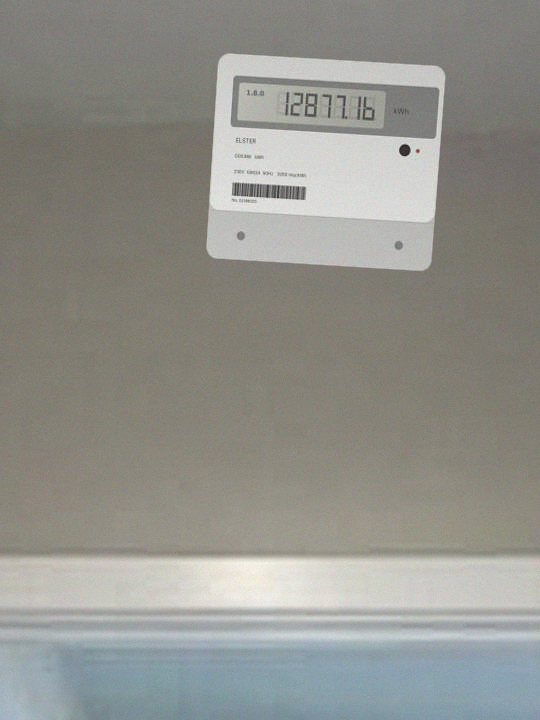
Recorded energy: 12877.16
